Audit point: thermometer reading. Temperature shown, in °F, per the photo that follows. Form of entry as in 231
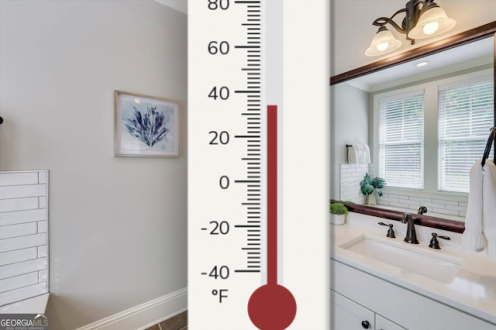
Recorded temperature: 34
